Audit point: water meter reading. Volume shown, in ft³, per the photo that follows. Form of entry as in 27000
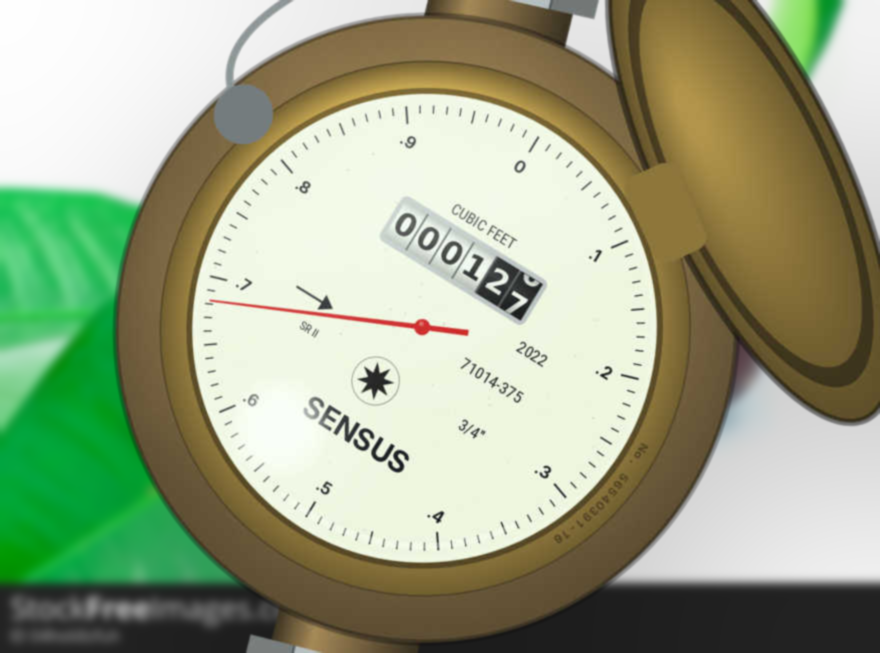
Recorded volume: 126.68
